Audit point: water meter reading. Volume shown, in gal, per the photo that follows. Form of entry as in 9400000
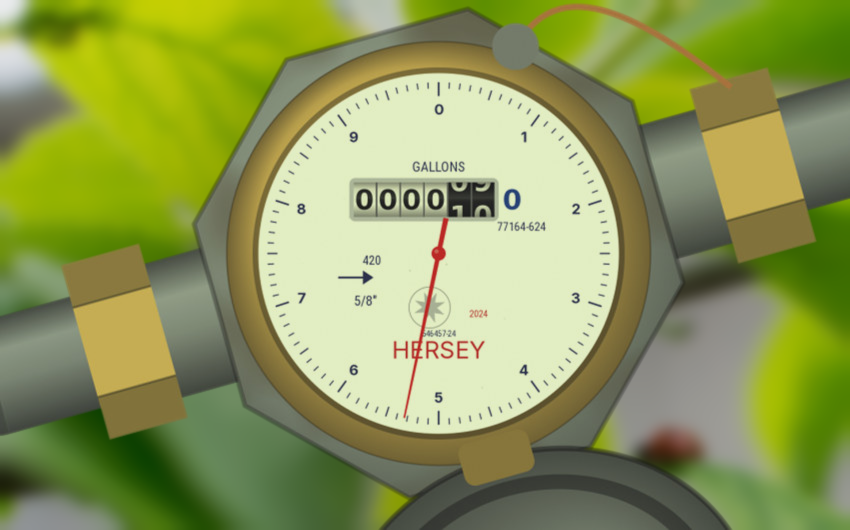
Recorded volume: 95.3
